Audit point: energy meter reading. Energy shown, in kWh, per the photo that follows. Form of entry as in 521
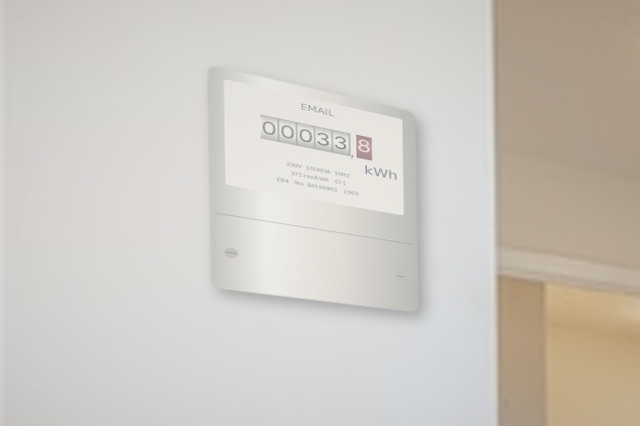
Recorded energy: 33.8
